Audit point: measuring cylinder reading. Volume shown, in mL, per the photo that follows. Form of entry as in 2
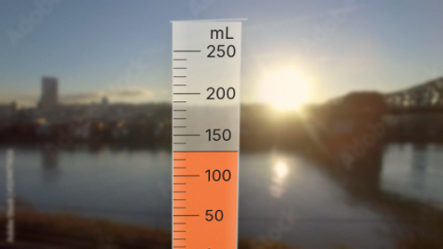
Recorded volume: 130
